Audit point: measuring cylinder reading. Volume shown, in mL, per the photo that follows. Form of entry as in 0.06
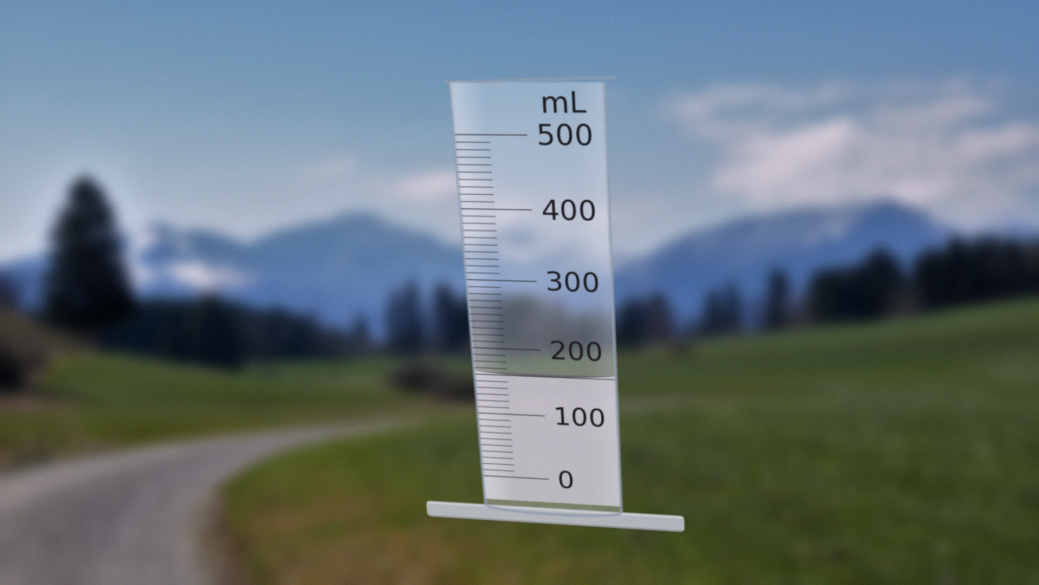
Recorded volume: 160
